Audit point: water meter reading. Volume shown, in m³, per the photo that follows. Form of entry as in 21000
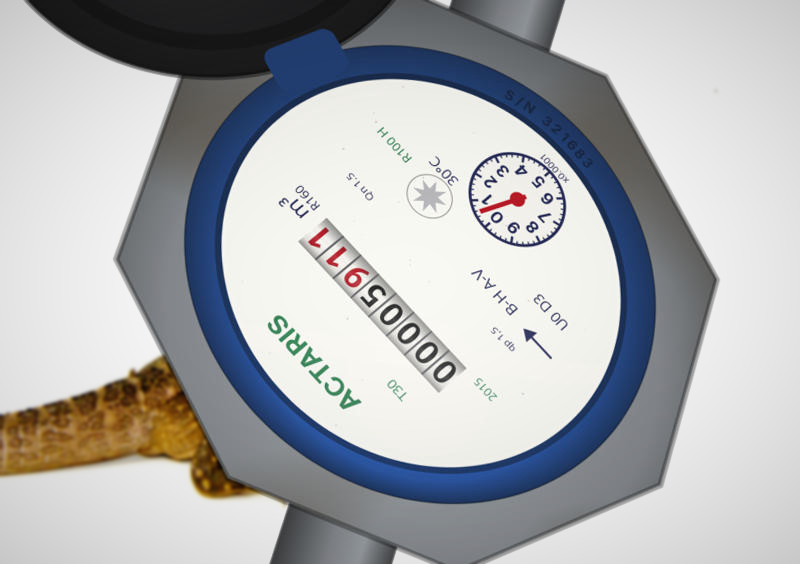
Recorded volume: 5.9110
